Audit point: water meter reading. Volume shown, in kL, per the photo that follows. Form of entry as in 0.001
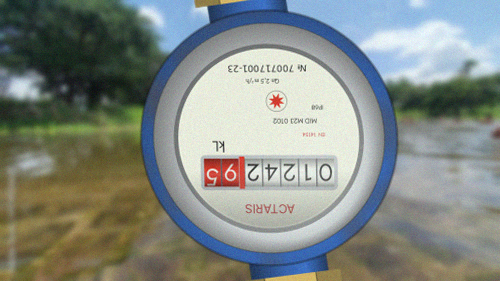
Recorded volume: 1242.95
